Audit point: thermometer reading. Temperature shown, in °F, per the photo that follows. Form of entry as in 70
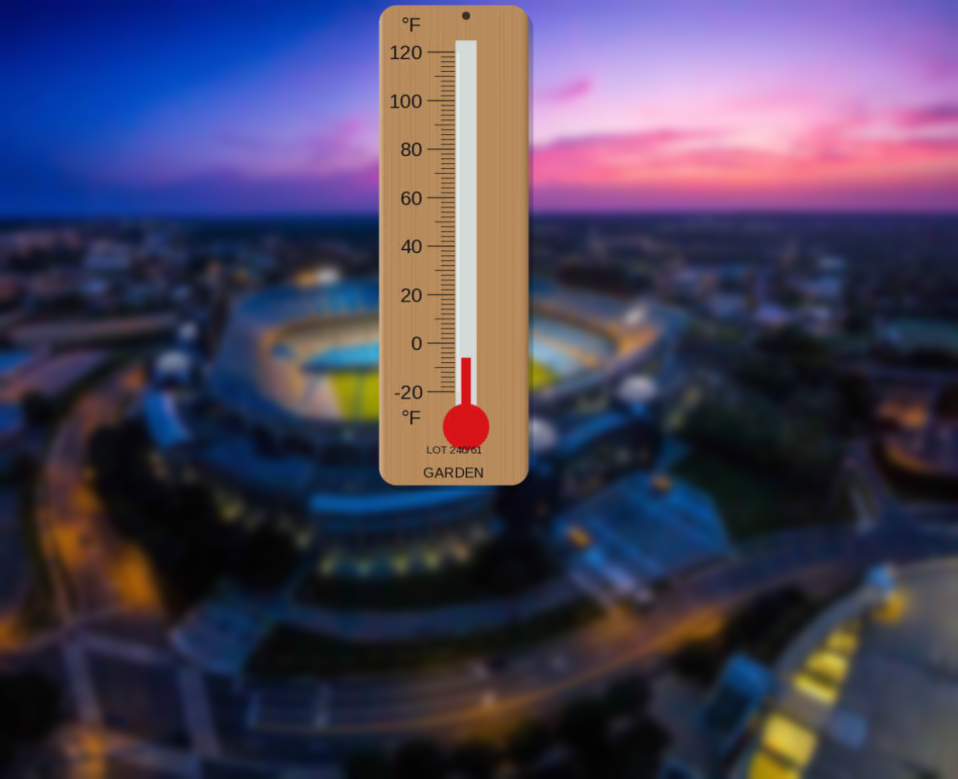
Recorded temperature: -6
